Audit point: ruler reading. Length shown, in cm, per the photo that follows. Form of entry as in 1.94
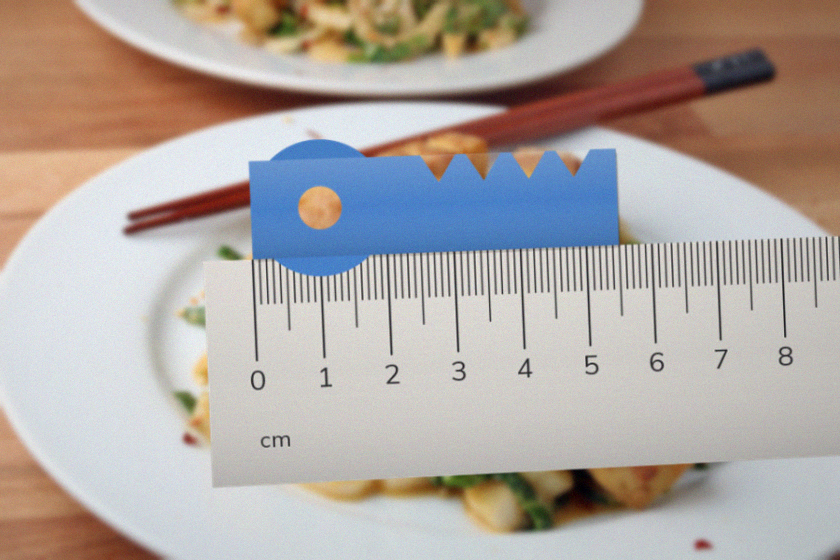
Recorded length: 5.5
